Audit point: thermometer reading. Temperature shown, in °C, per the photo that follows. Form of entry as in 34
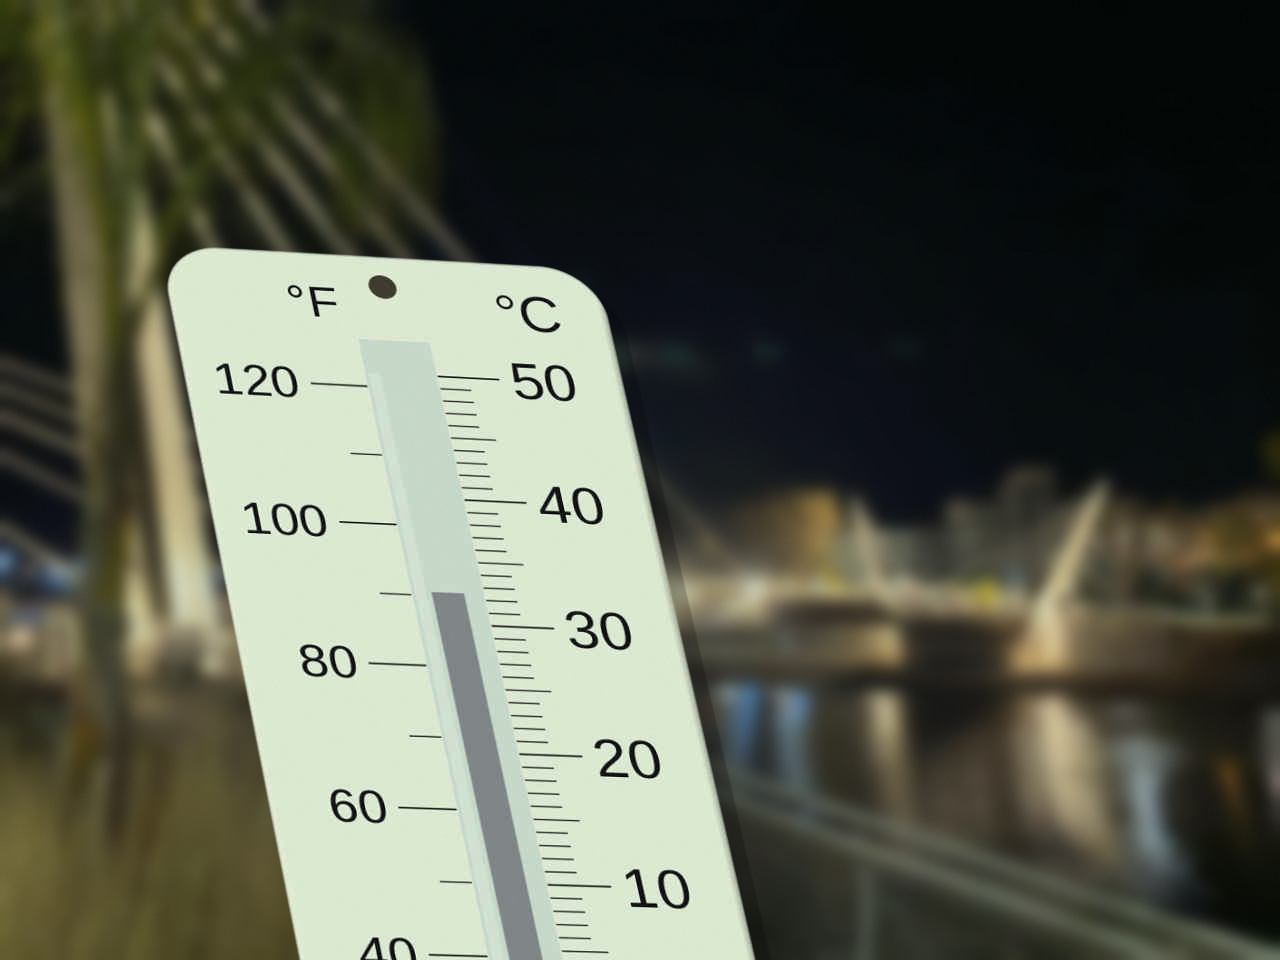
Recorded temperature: 32.5
